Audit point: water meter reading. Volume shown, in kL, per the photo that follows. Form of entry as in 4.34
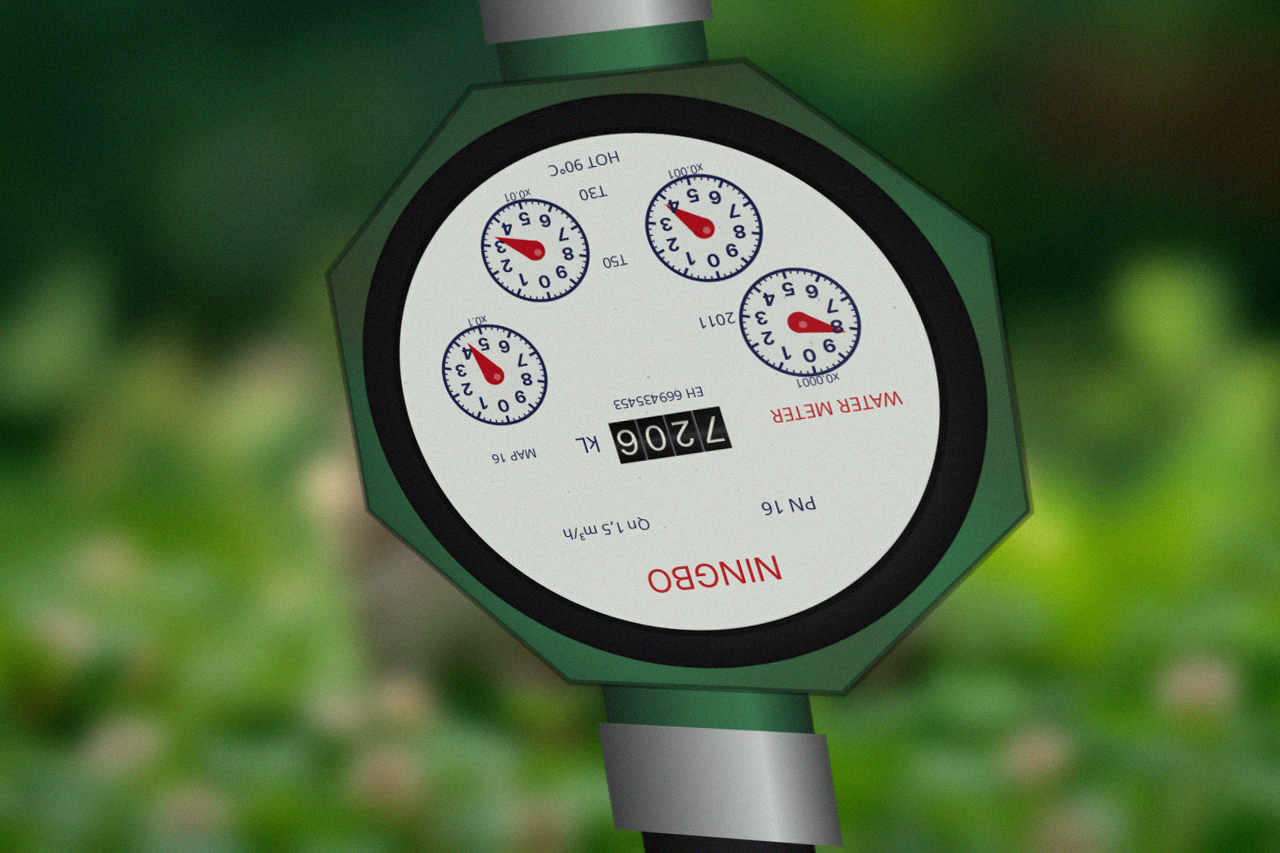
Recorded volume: 7206.4338
